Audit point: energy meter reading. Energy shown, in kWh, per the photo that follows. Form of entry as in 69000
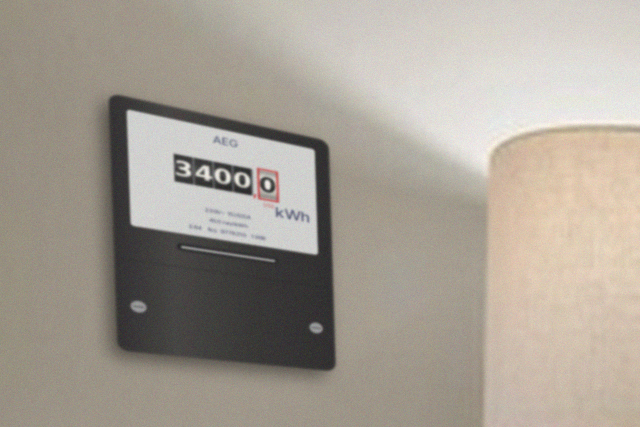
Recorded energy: 3400.0
